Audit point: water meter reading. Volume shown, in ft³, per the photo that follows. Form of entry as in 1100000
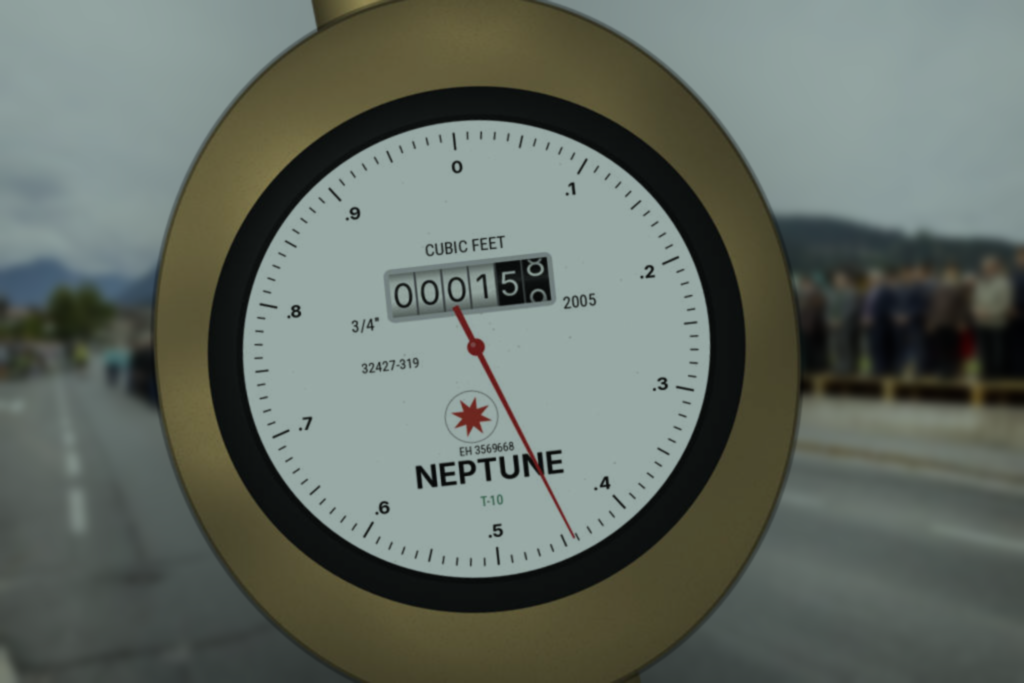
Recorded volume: 158.44
